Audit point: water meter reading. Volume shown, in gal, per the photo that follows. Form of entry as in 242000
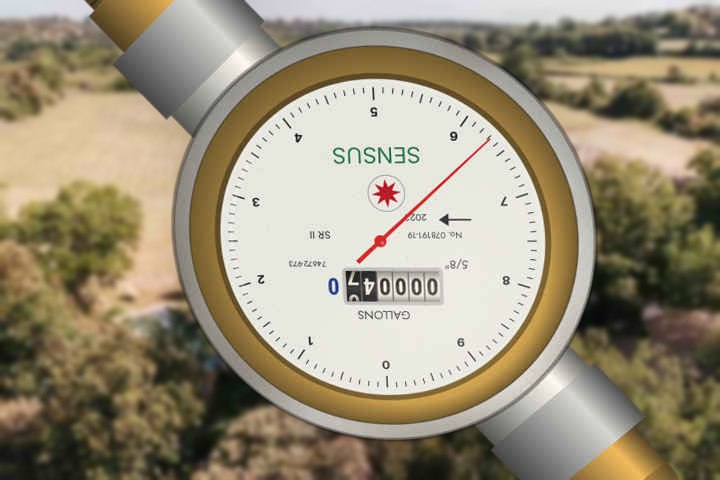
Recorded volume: 466.3
